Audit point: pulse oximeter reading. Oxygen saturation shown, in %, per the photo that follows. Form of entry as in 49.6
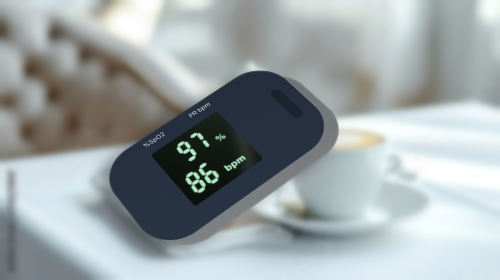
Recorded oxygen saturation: 97
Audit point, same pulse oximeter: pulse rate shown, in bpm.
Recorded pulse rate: 86
